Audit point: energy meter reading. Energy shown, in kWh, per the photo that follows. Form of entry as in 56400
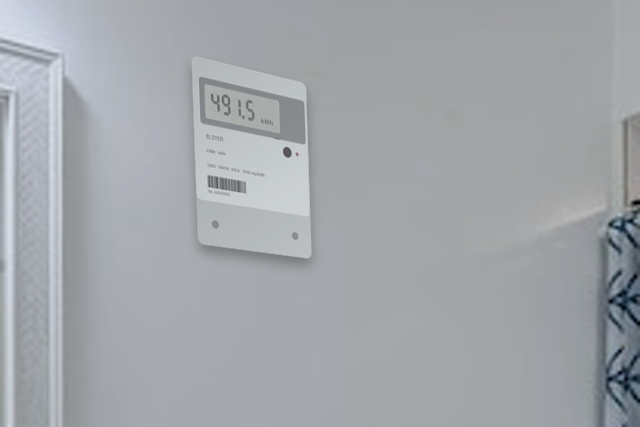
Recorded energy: 491.5
